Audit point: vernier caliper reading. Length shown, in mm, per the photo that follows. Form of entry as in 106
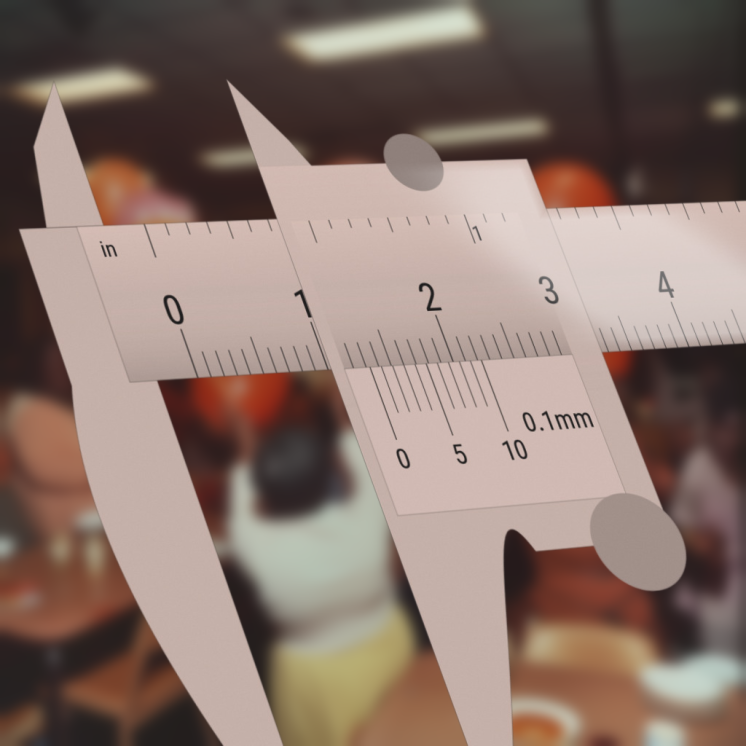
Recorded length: 13.3
